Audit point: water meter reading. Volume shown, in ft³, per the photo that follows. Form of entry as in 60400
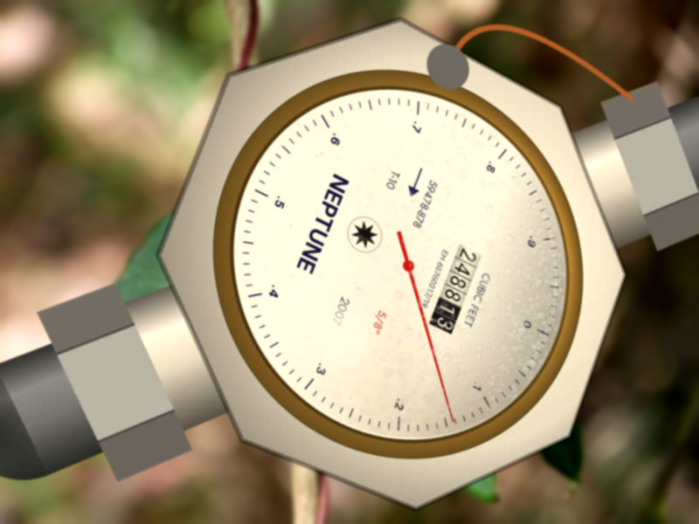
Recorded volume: 248813.14
